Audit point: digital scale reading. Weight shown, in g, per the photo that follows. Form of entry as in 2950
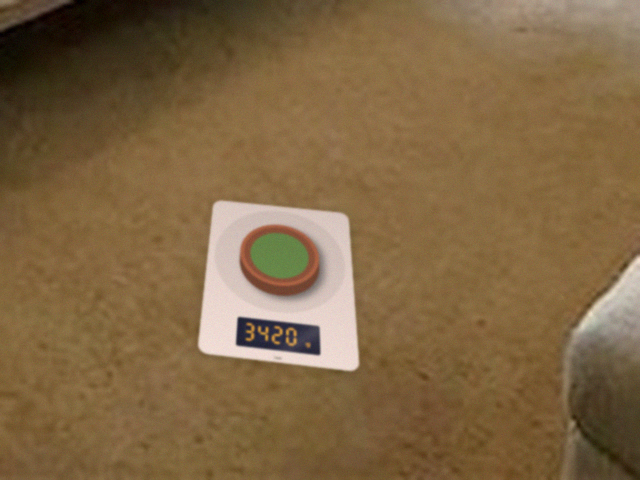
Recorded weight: 3420
